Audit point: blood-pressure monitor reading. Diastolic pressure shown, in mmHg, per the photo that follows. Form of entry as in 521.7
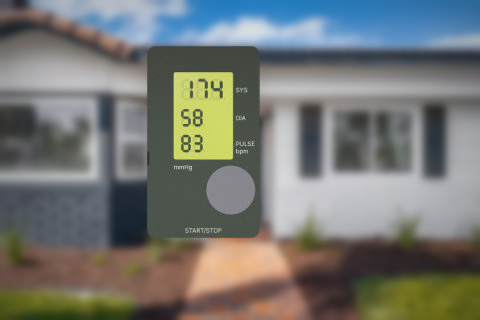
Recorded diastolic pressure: 58
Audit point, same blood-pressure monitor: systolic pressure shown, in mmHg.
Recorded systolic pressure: 174
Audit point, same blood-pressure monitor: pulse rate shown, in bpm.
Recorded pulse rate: 83
